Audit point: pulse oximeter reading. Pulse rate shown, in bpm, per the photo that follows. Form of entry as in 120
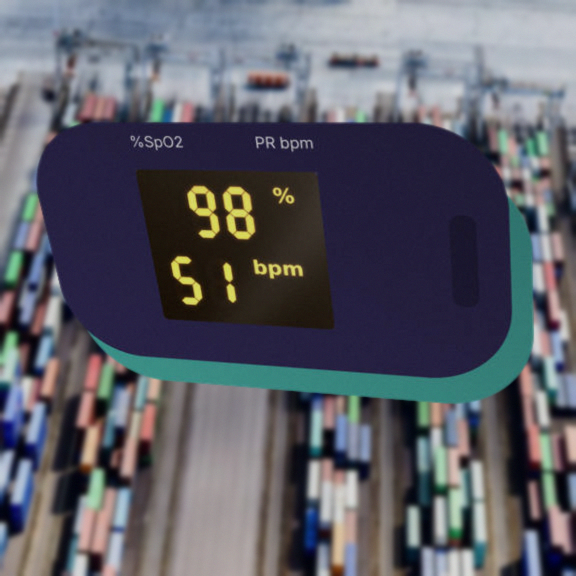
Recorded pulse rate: 51
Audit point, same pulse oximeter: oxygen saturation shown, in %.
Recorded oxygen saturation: 98
